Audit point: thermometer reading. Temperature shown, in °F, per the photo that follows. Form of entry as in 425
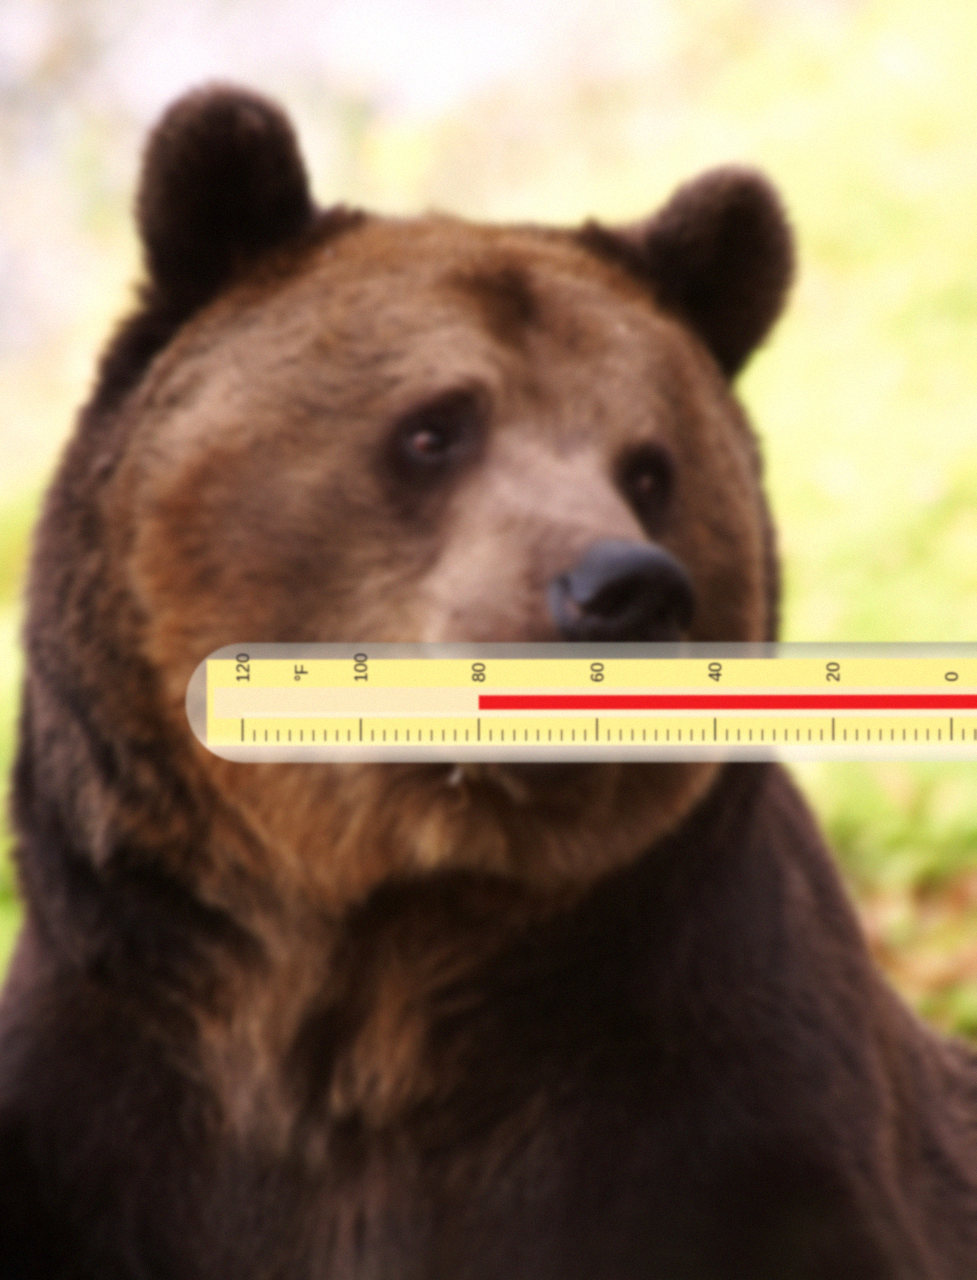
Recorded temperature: 80
